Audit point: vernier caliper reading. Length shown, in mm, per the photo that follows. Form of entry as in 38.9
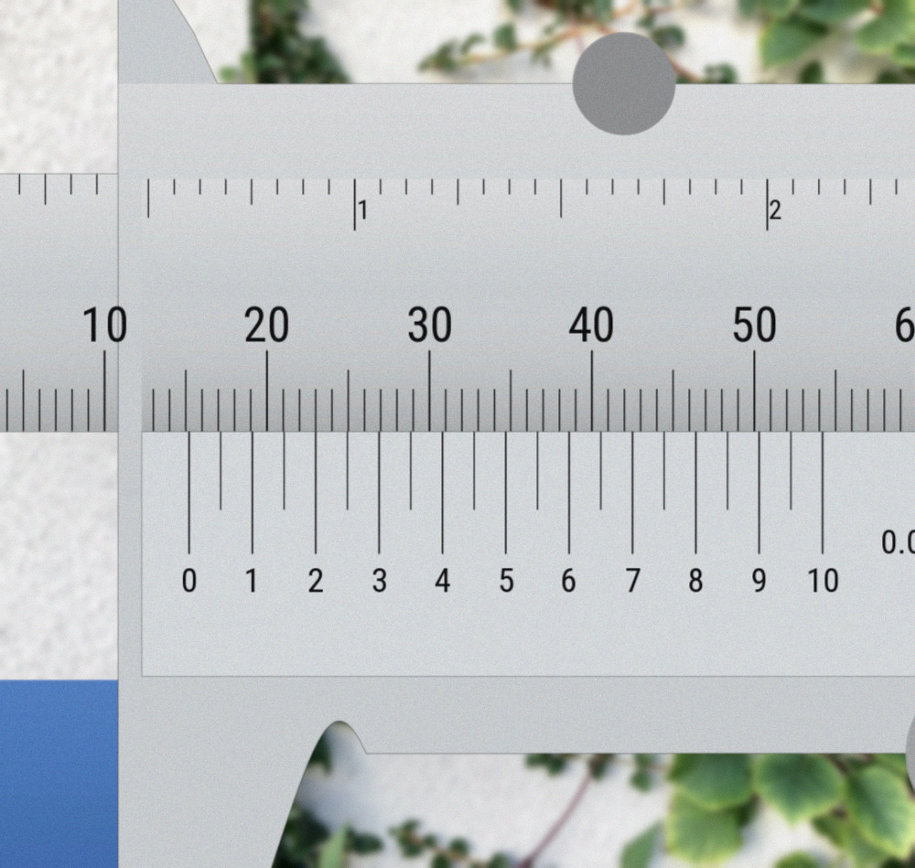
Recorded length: 15.2
